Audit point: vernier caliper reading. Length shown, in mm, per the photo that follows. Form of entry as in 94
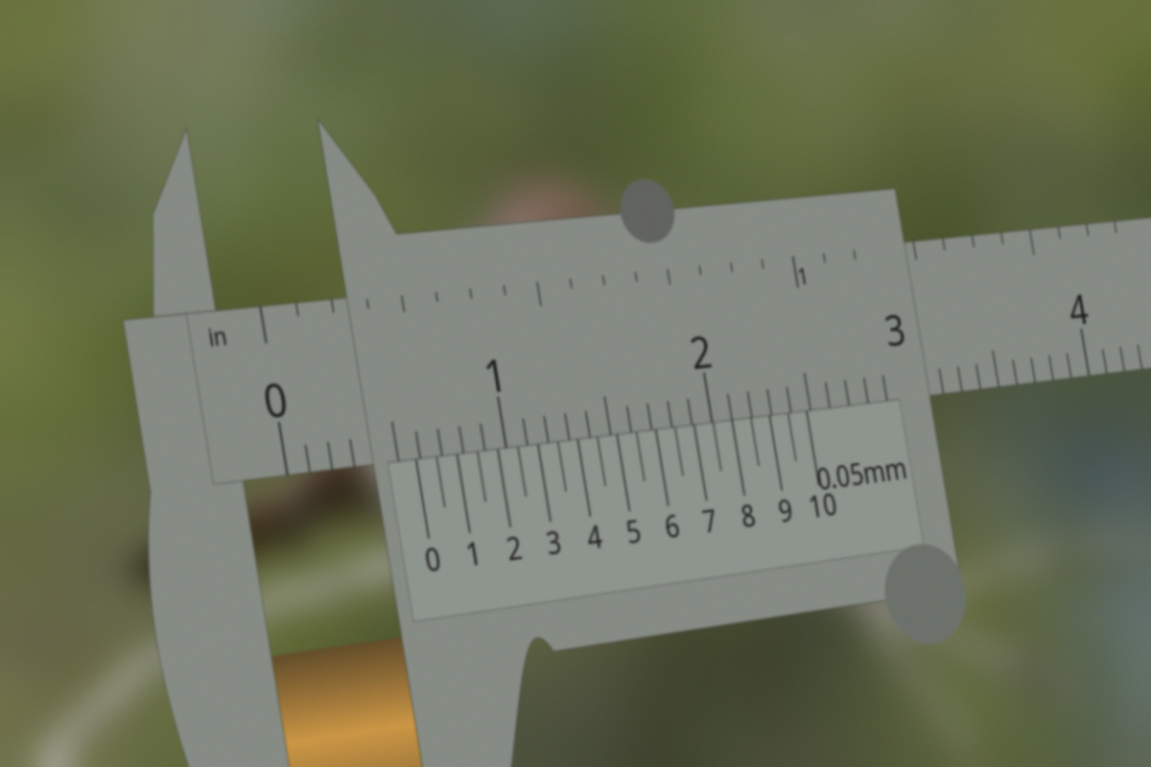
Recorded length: 5.8
